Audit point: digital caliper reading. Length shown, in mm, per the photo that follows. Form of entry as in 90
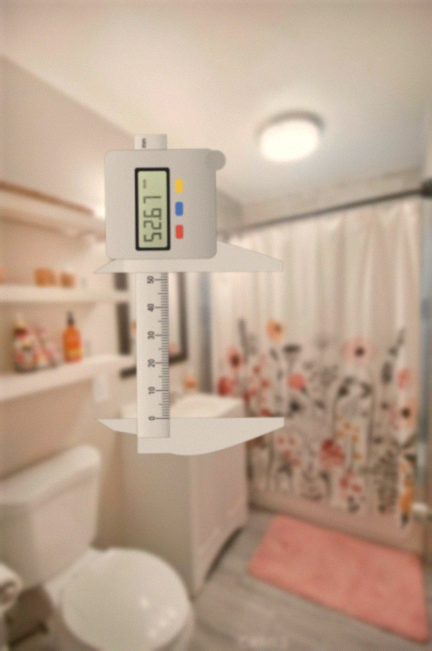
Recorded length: 52.67
